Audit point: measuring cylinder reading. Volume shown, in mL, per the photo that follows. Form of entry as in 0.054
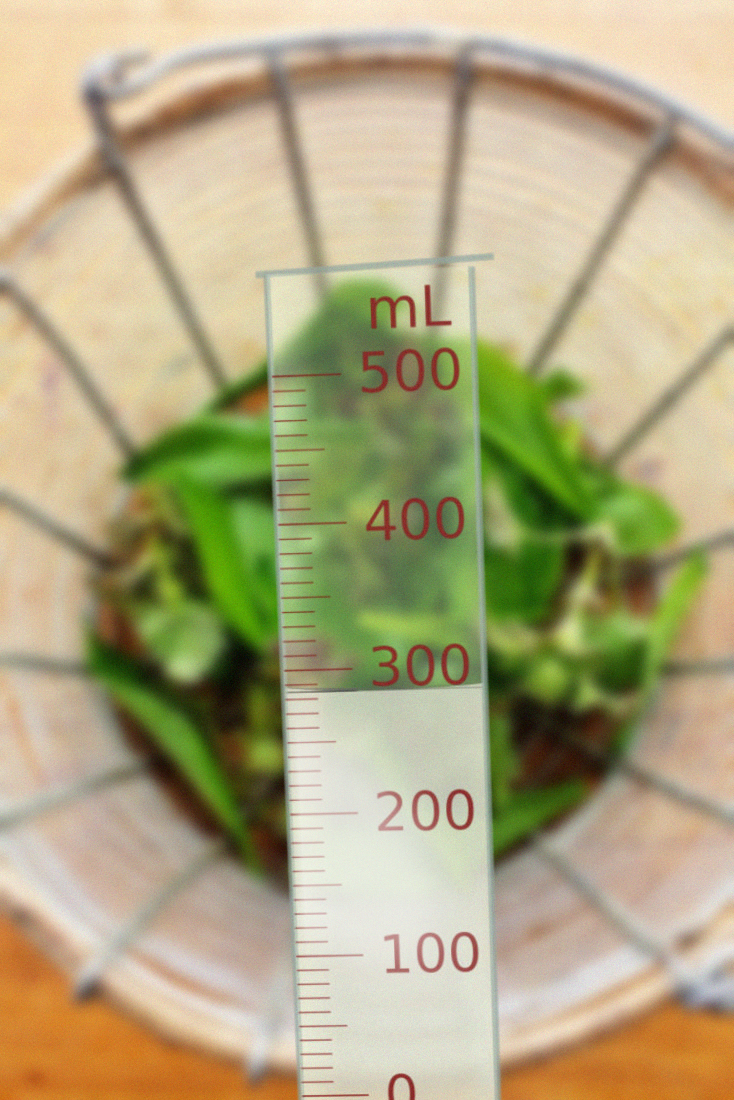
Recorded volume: 285
